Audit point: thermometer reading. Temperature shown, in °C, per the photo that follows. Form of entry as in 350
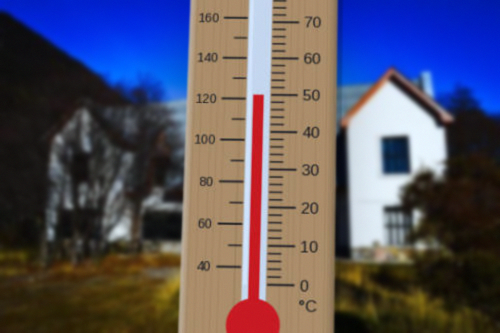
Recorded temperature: 50
